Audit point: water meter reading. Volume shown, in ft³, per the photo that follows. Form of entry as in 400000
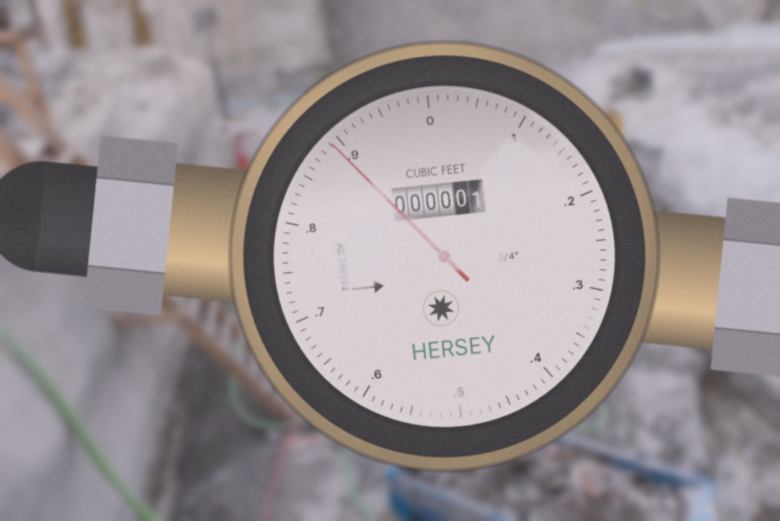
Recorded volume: 0.89
